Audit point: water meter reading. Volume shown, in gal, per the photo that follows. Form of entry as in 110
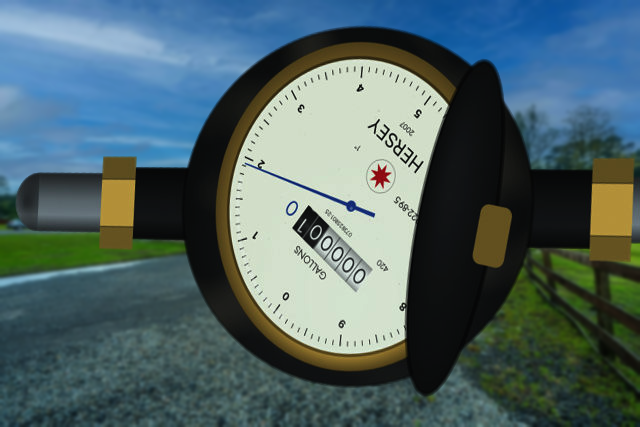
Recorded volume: 11.9
